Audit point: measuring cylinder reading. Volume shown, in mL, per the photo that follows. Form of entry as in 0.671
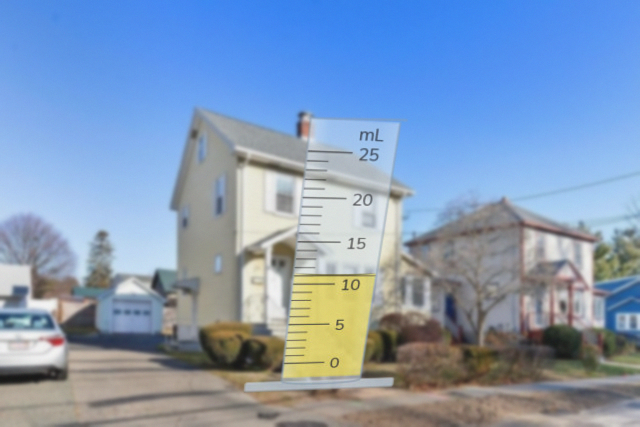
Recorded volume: 11
